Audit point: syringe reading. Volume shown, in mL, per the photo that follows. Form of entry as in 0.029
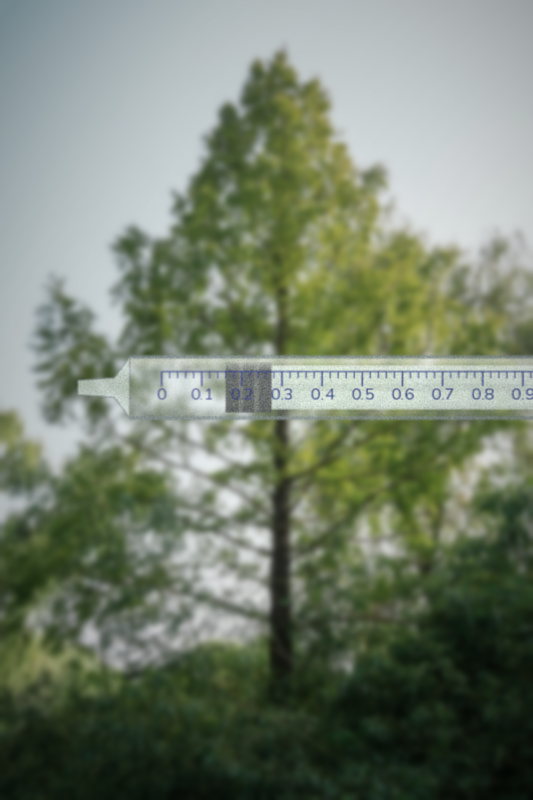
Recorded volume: 0.16
